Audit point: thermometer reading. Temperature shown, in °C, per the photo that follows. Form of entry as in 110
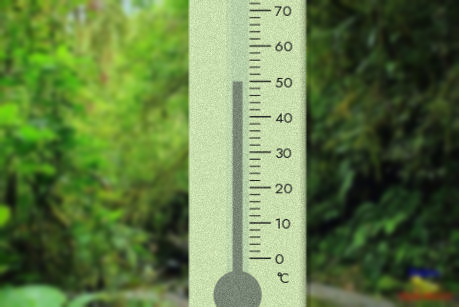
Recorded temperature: 50
